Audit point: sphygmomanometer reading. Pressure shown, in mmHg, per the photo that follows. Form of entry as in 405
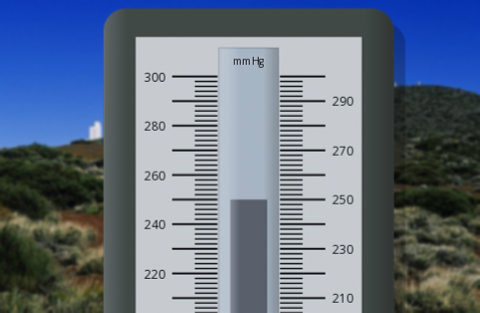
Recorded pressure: 250
